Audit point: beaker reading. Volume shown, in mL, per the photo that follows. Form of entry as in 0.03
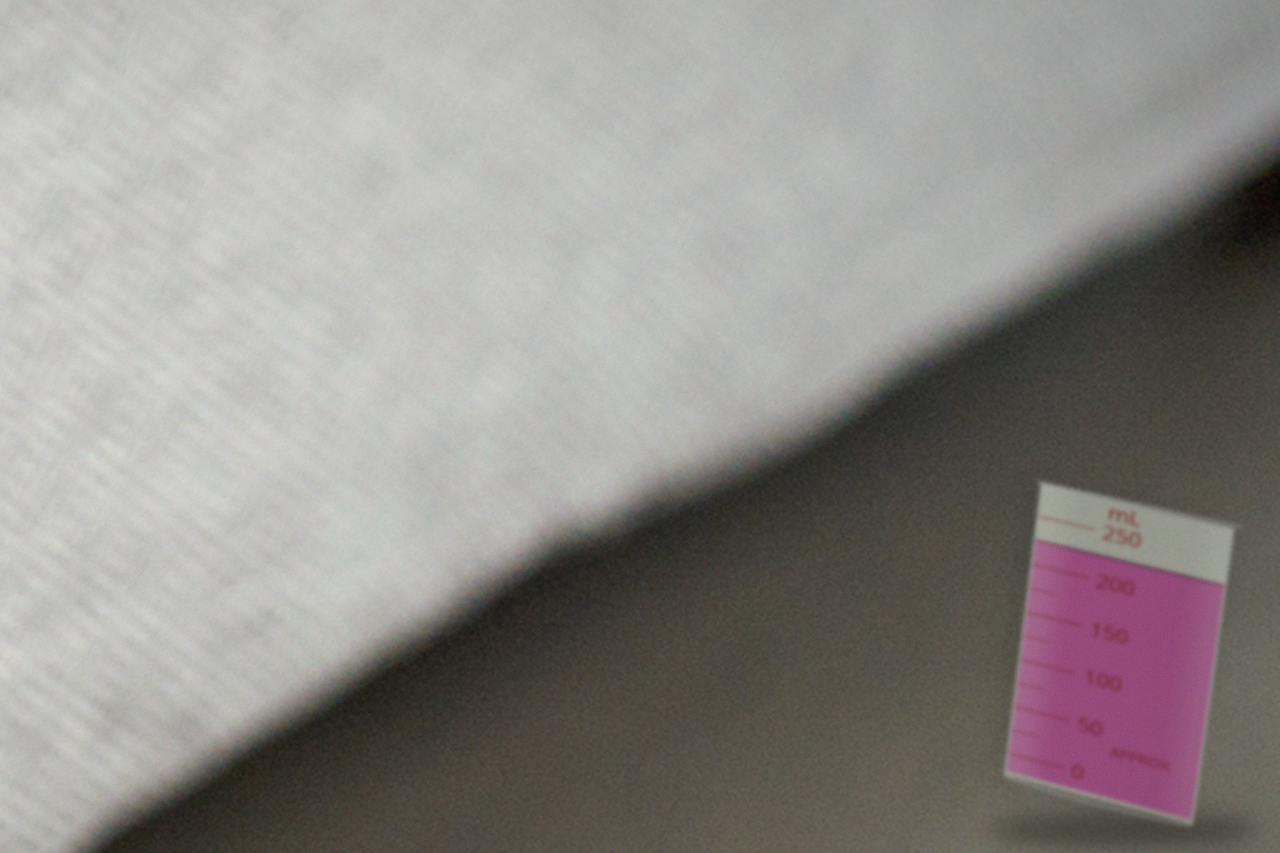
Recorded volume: 225
